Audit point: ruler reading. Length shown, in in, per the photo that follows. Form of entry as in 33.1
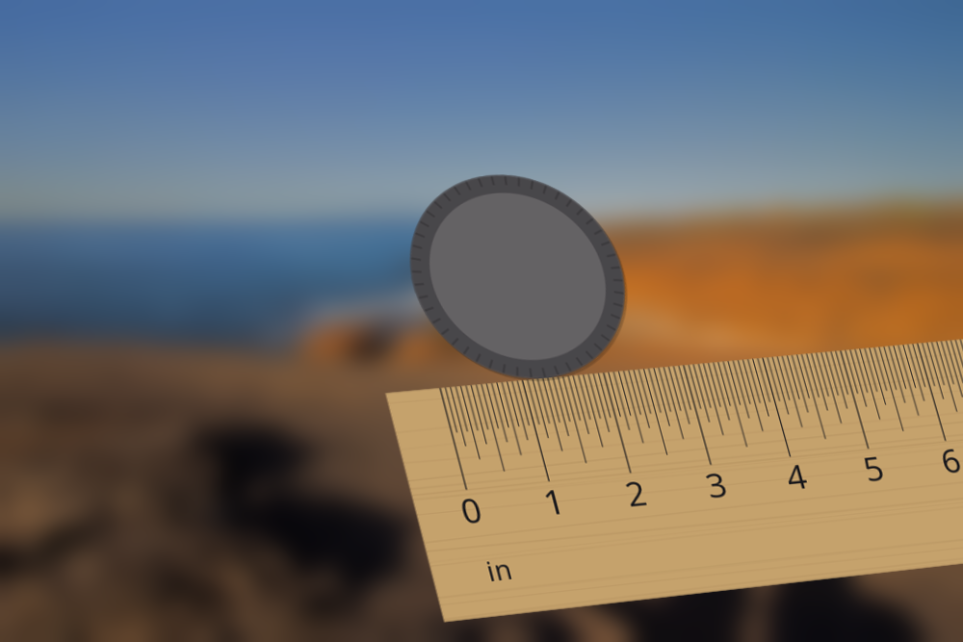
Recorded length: 2.5625
